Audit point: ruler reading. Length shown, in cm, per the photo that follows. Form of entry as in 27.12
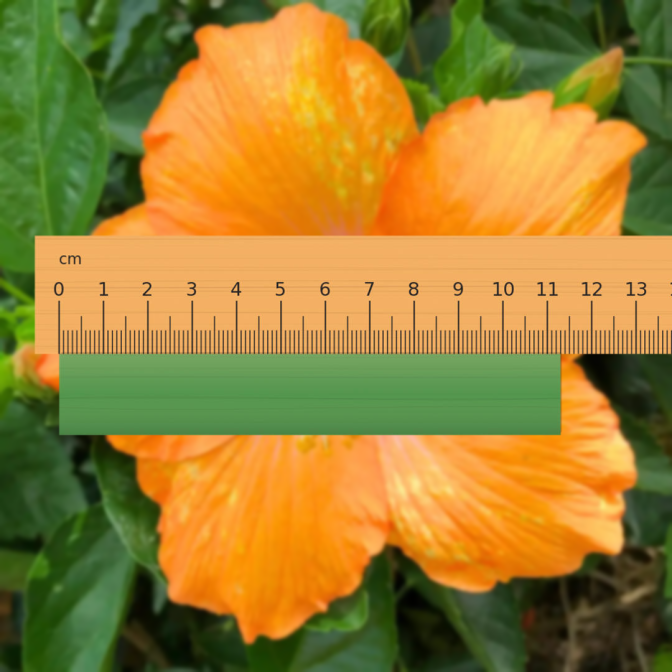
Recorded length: 11.3
